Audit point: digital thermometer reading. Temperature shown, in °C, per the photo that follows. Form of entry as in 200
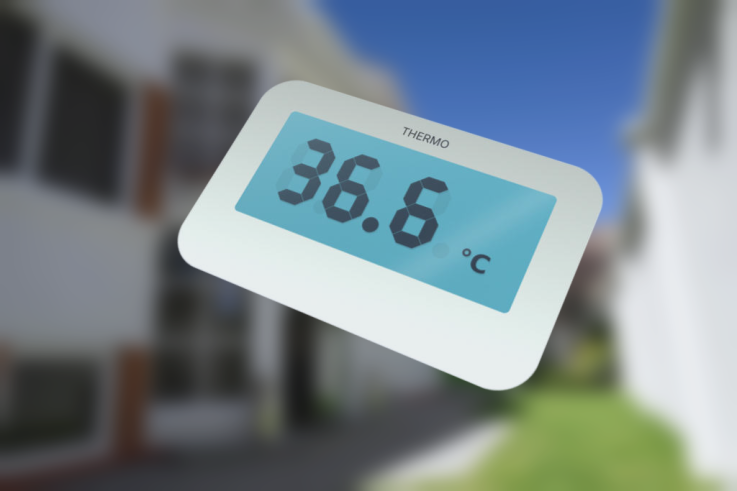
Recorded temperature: 36.6
